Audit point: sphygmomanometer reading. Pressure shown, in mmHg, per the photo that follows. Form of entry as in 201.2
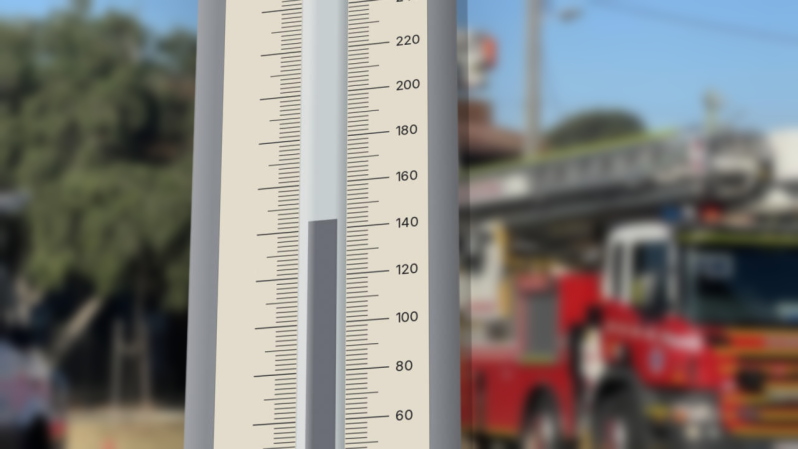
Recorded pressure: 144
